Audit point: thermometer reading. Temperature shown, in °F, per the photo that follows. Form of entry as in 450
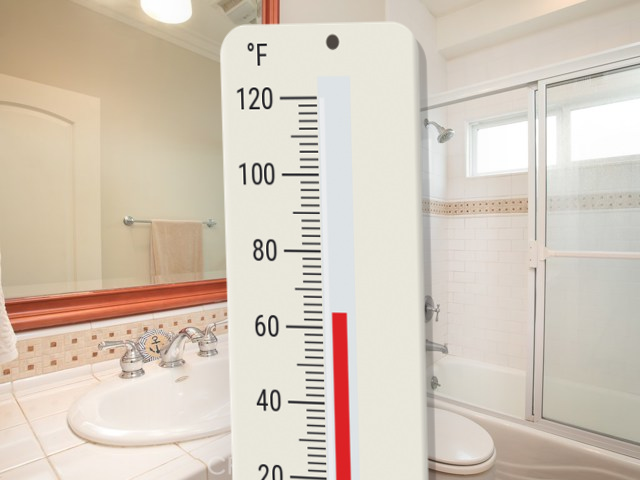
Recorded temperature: 64
